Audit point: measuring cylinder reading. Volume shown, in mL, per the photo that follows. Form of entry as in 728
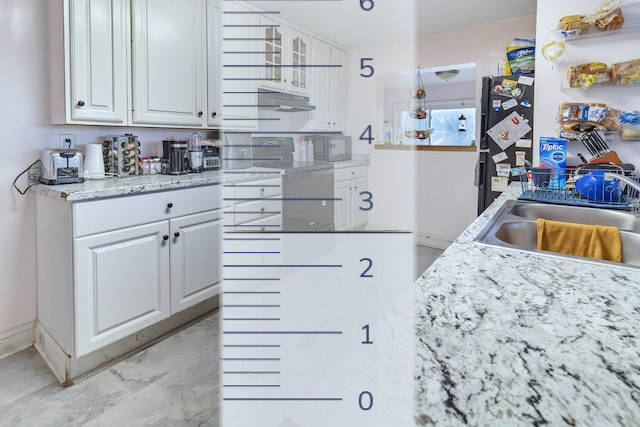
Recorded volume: 2.5
